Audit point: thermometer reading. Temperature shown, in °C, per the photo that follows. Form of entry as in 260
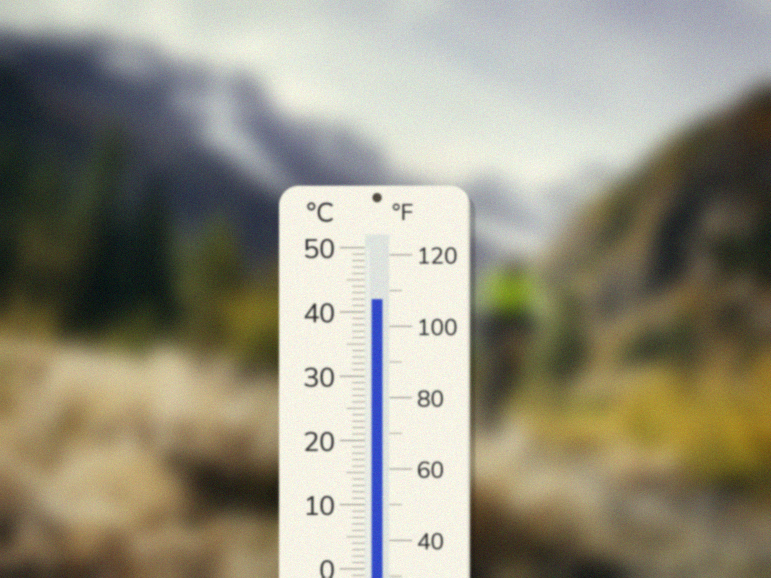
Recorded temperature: 42
